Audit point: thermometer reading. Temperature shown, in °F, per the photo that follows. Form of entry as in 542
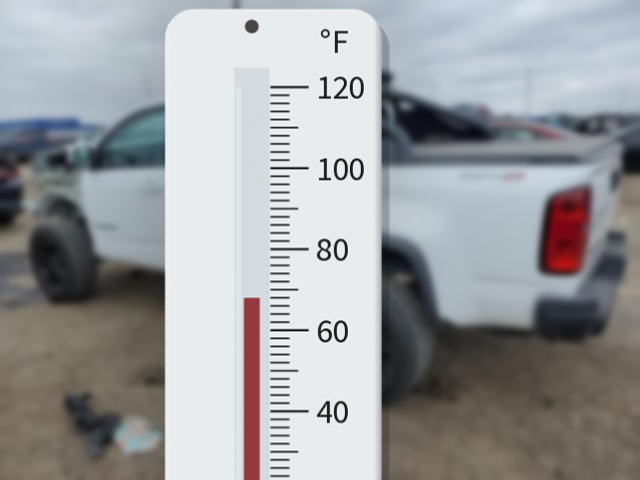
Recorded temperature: 68
